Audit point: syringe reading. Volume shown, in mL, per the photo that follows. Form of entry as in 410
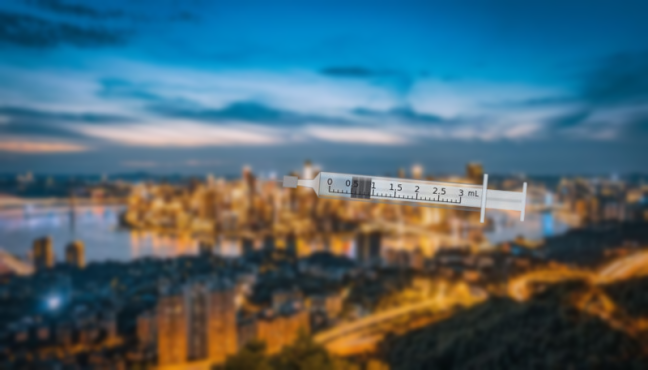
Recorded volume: 0.5
